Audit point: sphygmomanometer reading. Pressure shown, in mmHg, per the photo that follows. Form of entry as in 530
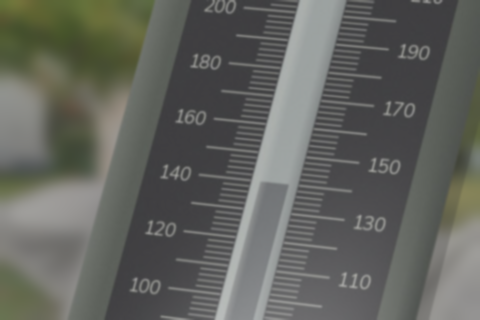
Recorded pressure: 140
